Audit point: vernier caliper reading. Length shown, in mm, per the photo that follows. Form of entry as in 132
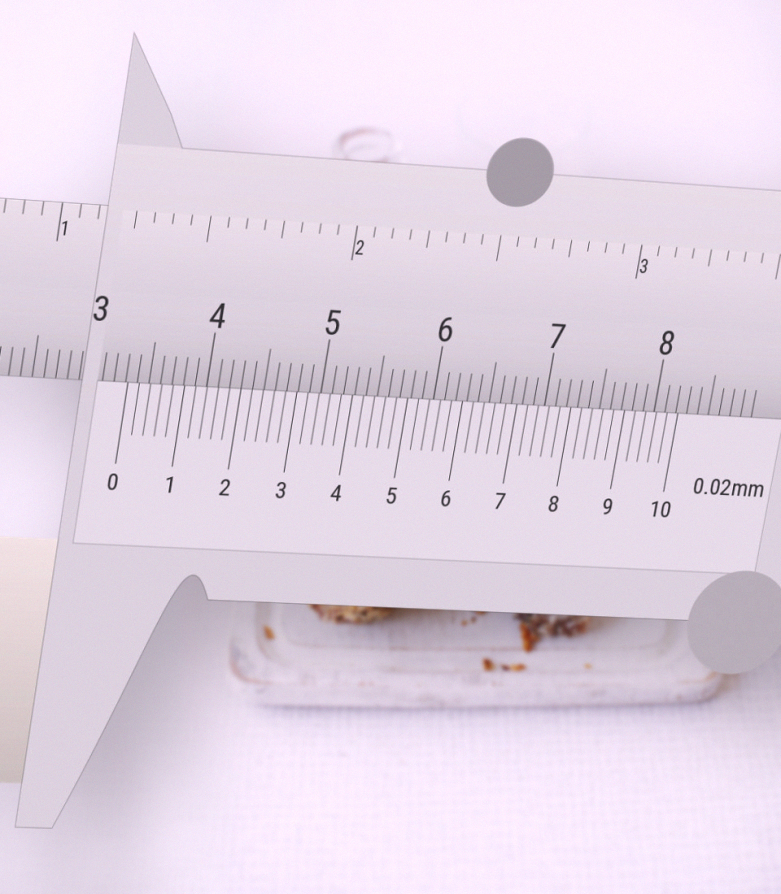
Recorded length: 33.2
